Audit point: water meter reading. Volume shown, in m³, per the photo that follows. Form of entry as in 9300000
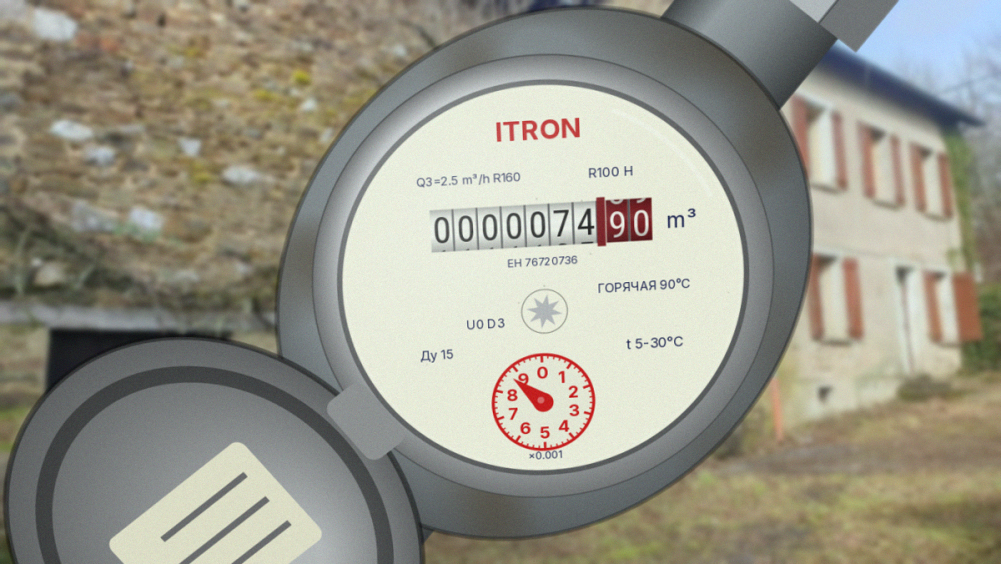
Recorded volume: 74.898
